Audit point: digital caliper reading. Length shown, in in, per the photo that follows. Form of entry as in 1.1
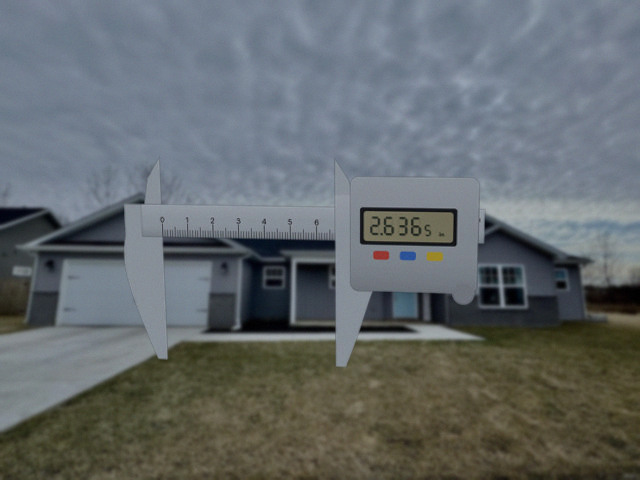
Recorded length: 2.6365
